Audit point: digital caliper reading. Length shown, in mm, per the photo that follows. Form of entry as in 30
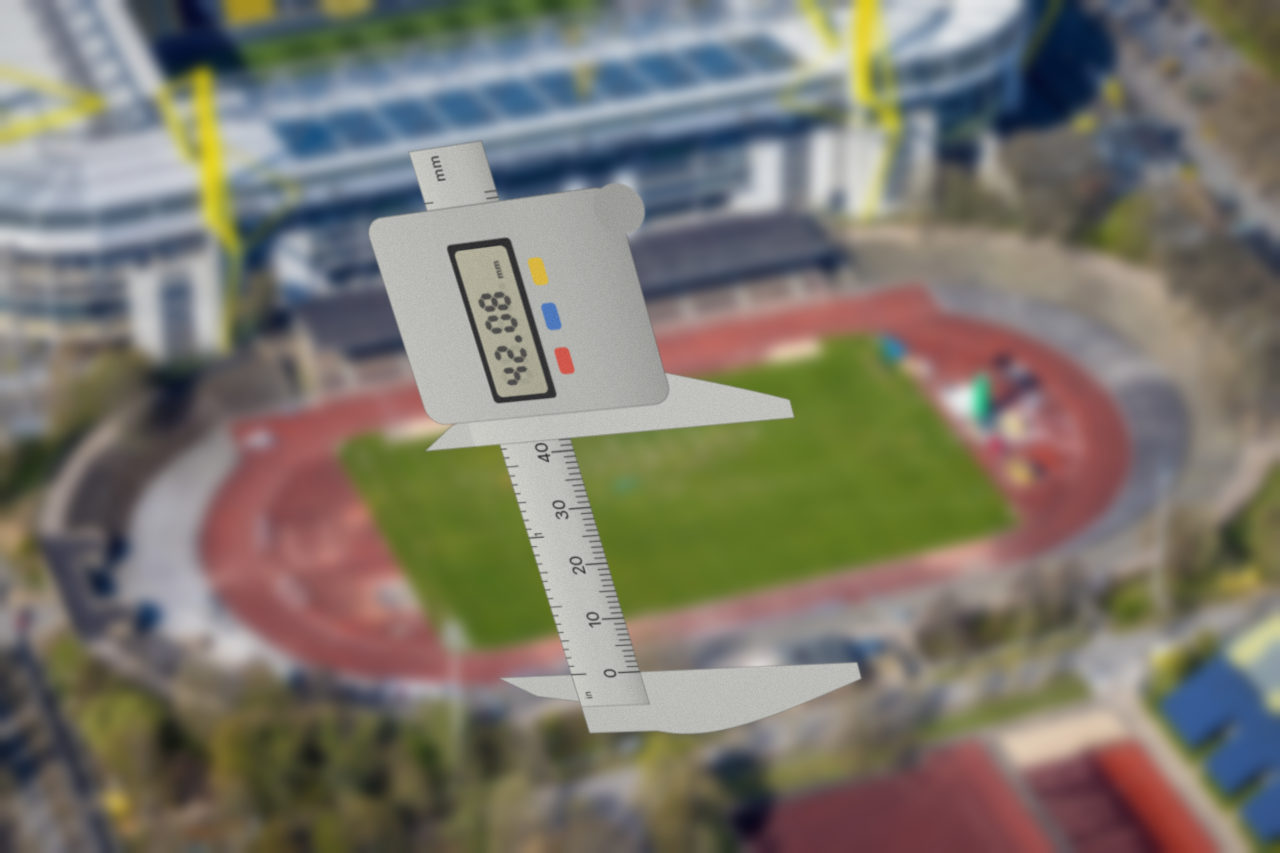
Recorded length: 42.08
